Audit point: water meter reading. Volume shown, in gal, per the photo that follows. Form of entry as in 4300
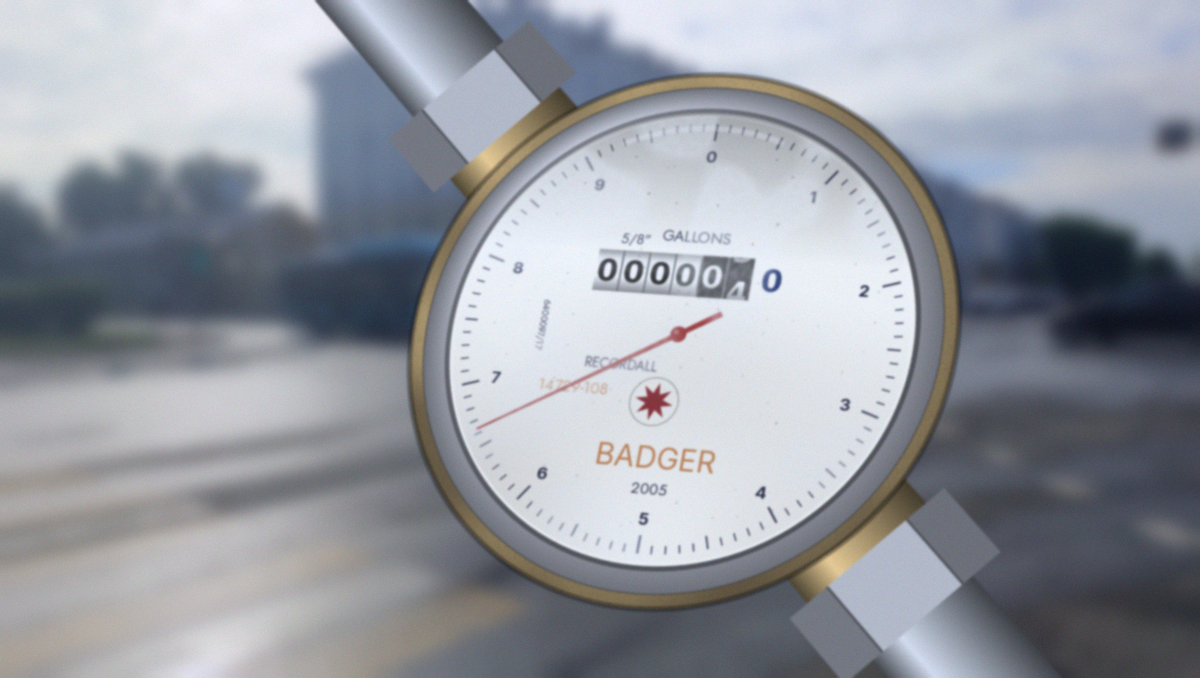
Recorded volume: 36.6
